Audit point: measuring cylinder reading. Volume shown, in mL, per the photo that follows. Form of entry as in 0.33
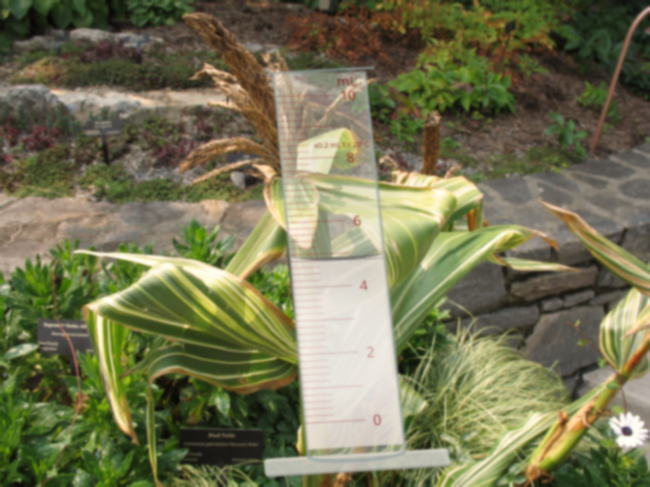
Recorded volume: 4.8
